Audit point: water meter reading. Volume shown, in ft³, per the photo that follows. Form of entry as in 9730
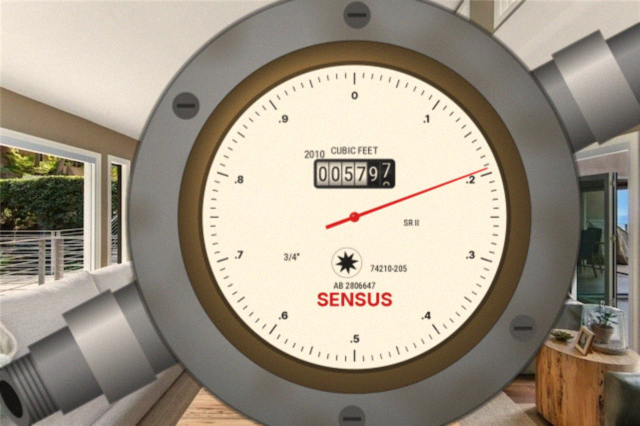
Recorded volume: 5797.19
